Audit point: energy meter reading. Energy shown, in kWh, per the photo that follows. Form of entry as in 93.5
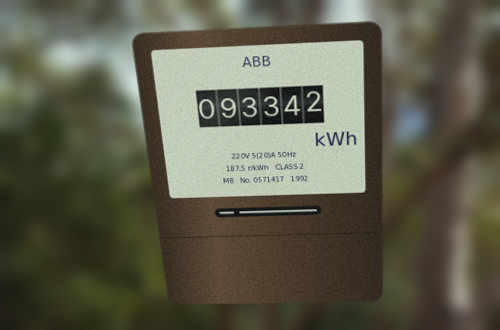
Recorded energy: 93342
